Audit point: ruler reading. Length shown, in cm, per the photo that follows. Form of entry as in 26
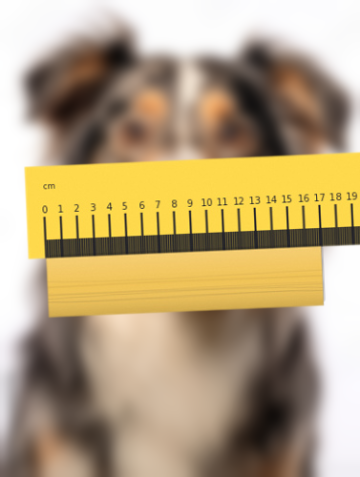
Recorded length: 17
